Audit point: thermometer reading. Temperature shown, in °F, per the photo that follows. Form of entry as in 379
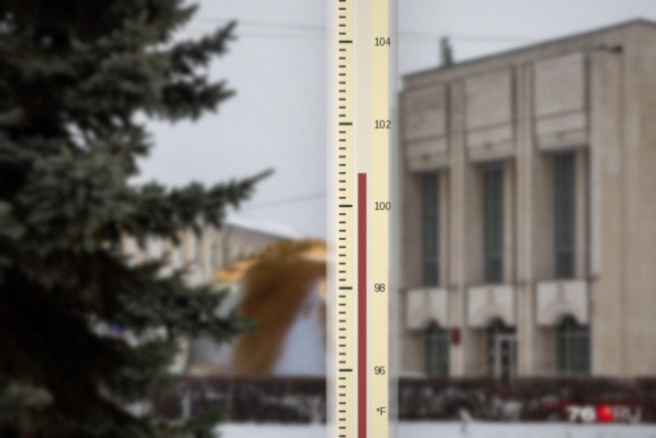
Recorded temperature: 100.8
